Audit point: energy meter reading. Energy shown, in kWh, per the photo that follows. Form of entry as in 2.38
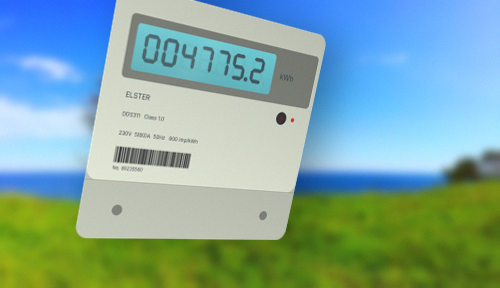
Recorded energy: 4775.2
